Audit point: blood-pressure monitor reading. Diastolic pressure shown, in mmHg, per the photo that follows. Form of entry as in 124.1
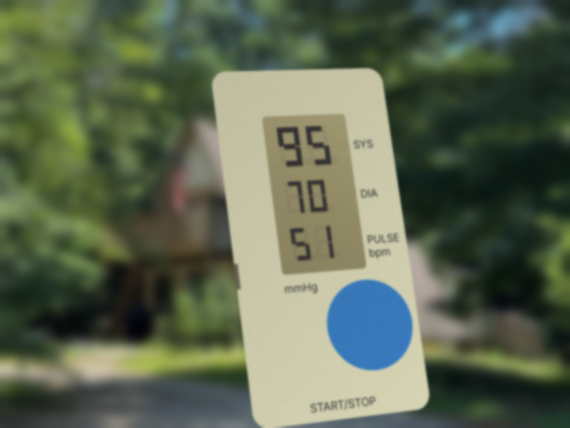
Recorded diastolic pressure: 70
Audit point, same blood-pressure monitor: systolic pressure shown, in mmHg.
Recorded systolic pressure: 95
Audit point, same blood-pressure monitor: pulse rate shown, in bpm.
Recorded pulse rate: 51
